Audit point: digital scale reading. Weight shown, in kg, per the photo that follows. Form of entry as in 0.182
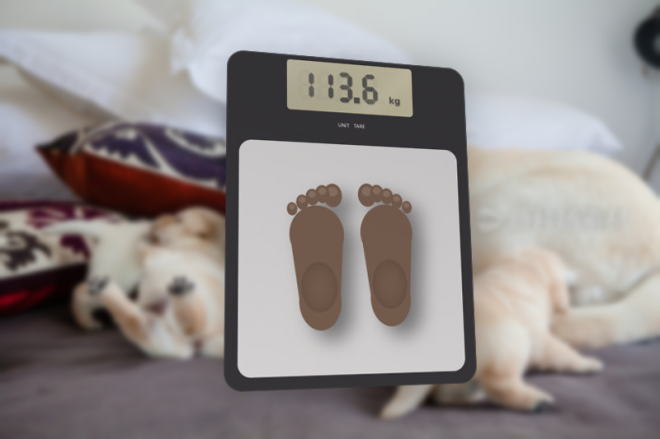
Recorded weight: 113.6
